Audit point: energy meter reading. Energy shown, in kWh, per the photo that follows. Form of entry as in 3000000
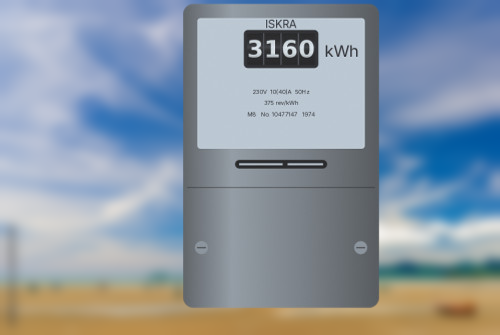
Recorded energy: 3160
